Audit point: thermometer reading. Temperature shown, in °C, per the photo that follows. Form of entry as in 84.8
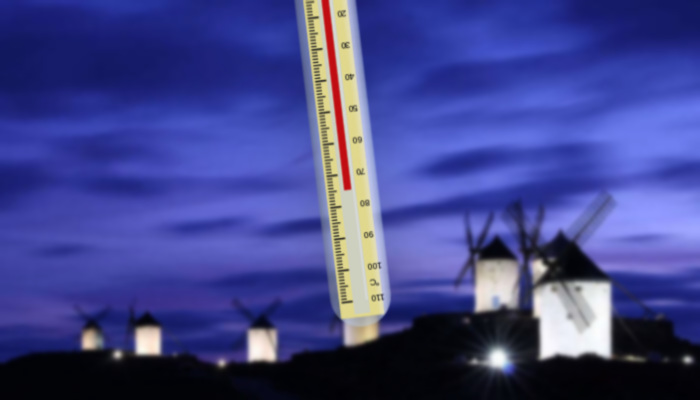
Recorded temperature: 75
